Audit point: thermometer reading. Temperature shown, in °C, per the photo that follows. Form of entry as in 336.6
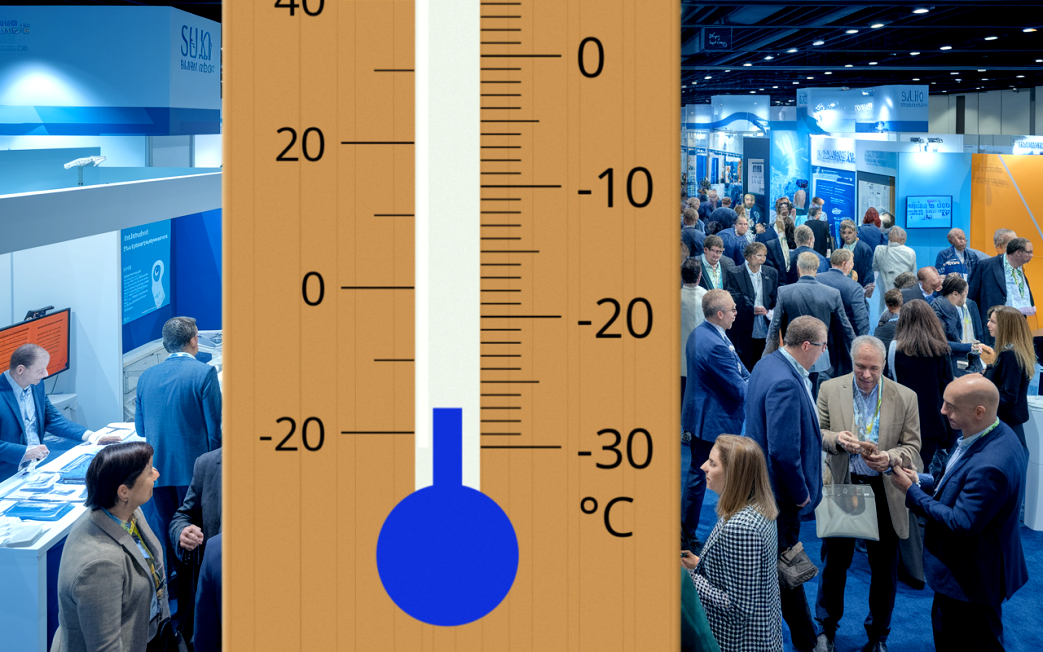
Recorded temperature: -27
